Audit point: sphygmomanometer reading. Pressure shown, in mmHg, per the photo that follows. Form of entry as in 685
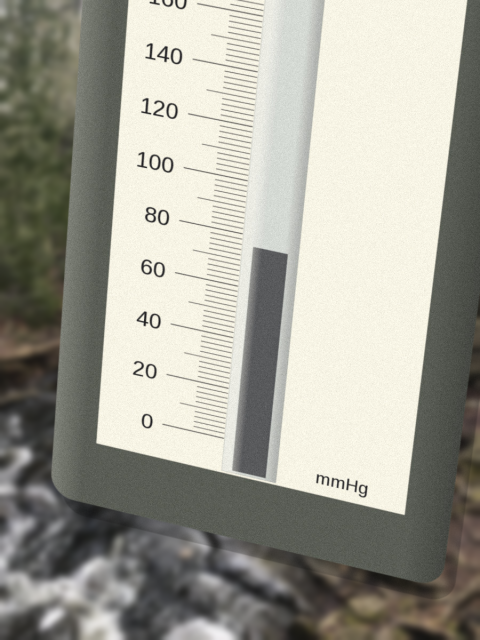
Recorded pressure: 76
